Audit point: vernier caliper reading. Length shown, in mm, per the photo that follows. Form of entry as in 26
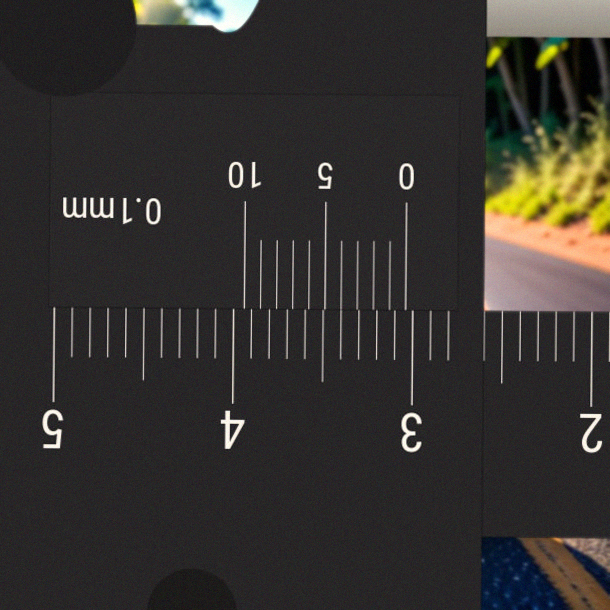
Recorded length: 30.4
